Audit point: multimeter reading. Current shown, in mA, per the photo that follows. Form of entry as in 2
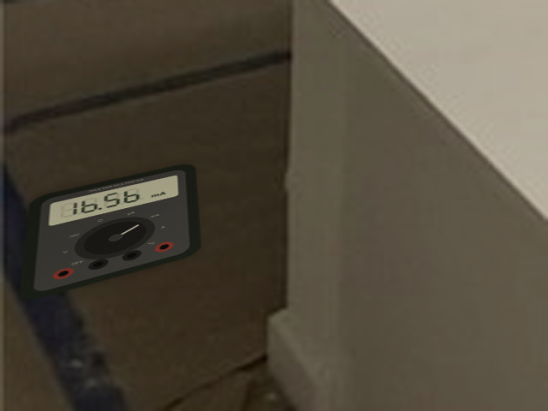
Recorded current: 16.56
